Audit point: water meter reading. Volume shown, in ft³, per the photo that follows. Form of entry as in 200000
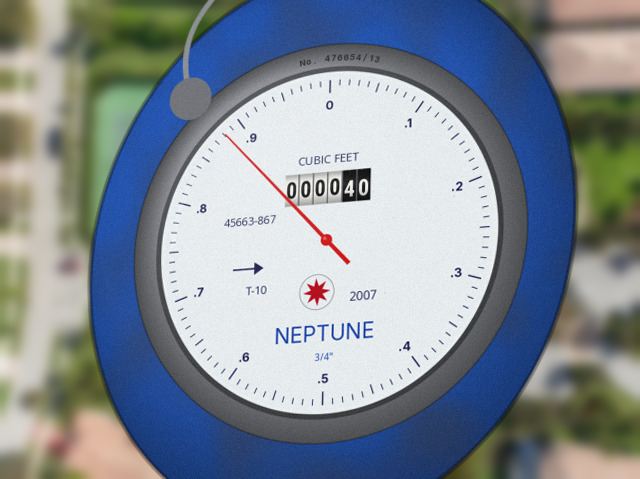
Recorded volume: 39.88
